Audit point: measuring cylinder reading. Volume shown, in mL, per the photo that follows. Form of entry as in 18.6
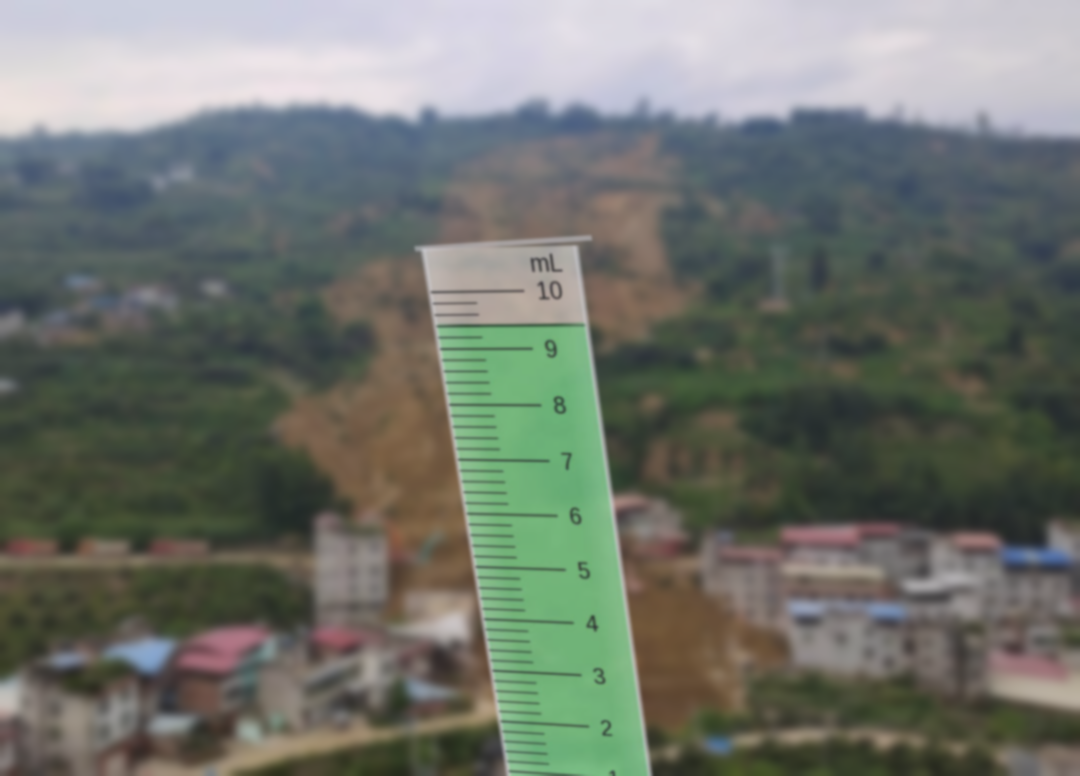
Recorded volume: 9.4
